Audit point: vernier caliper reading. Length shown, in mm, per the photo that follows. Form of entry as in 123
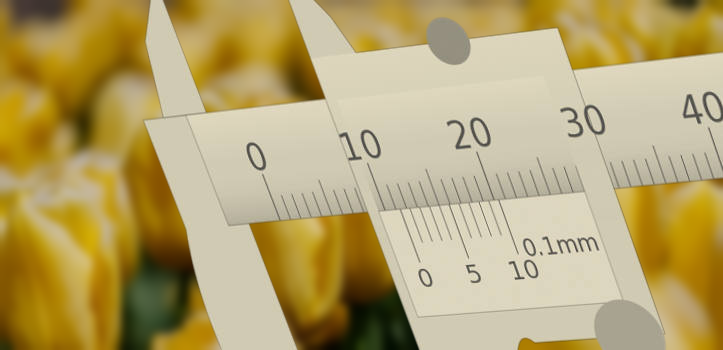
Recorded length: 11.4
